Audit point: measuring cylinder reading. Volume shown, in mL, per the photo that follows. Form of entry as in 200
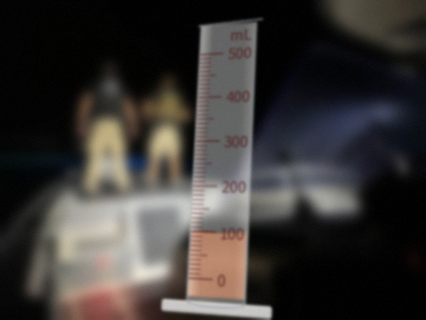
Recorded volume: 100
